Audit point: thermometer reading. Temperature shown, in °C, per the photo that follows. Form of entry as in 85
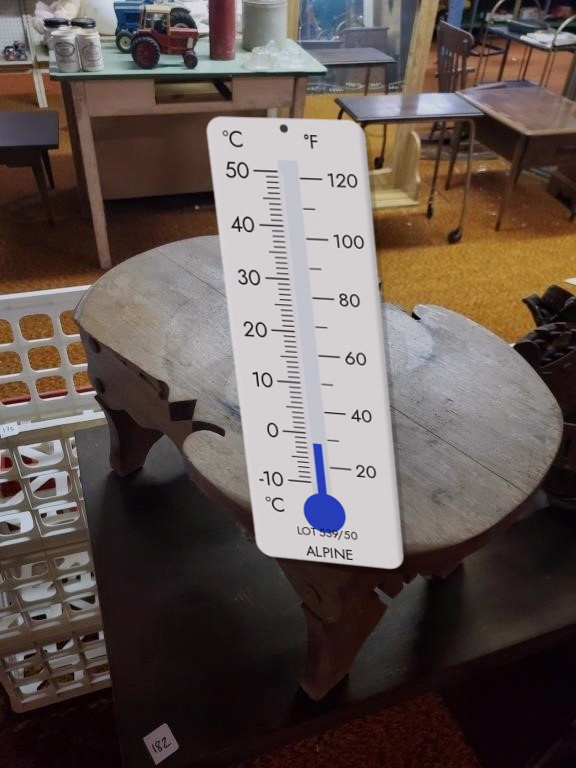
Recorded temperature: -2
